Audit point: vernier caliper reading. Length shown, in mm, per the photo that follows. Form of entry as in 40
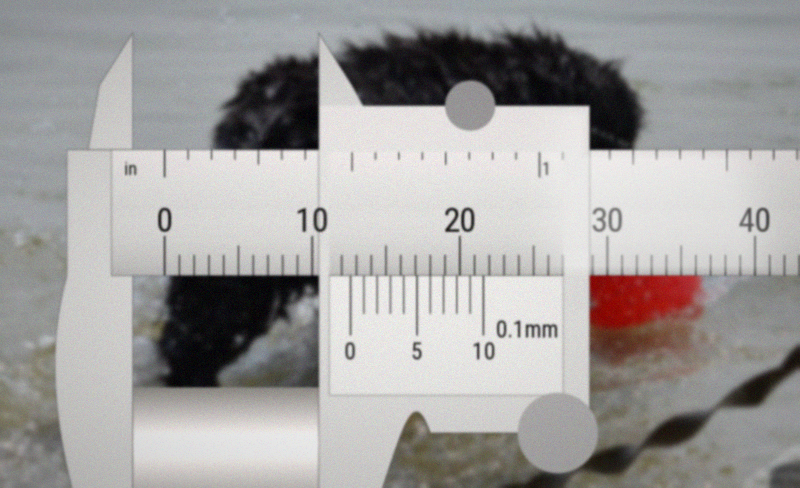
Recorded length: 12.6
